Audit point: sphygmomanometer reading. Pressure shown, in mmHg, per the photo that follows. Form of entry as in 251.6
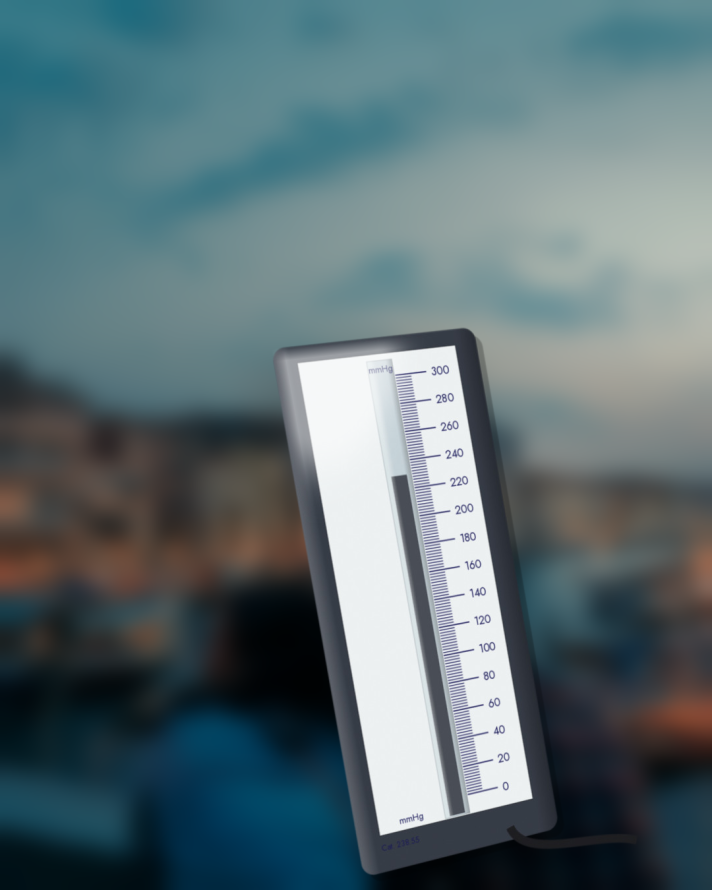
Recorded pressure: 230
